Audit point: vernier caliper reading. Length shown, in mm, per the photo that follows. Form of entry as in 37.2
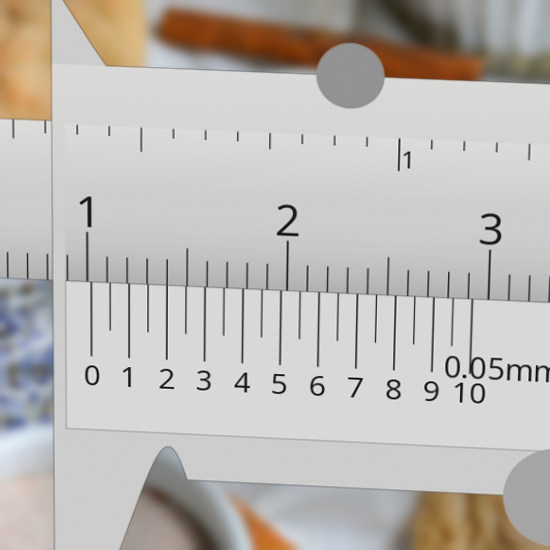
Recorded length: 10.2
